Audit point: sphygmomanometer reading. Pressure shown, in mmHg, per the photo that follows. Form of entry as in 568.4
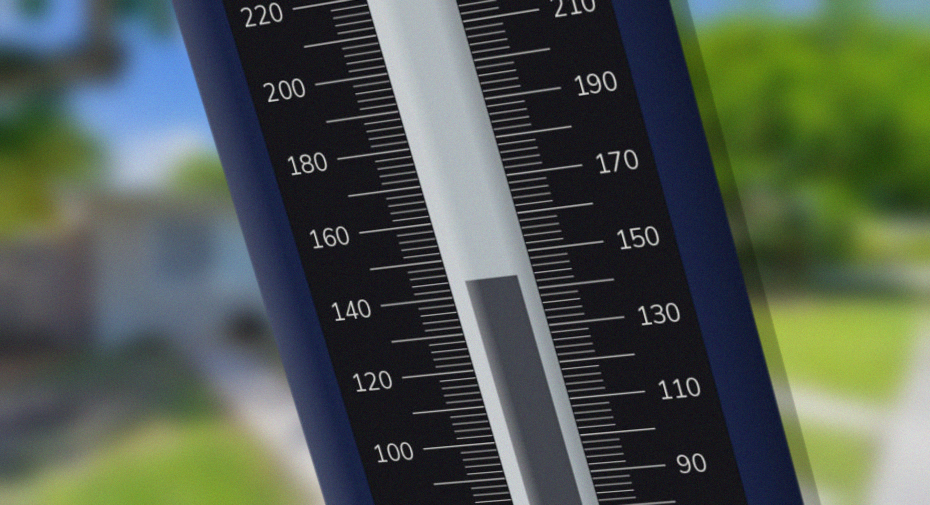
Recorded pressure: 144
